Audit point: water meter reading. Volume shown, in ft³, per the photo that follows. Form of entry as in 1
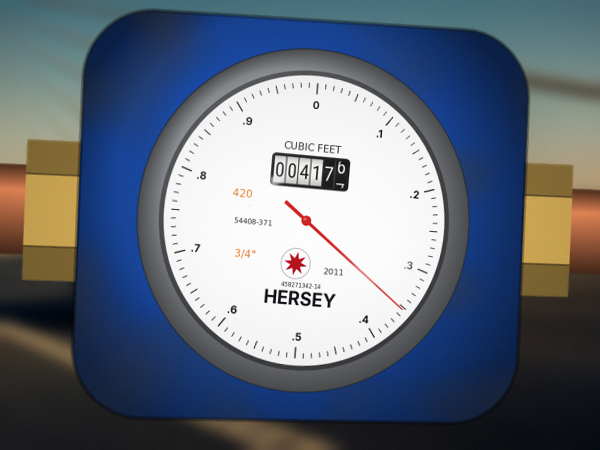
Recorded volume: 4176.35
